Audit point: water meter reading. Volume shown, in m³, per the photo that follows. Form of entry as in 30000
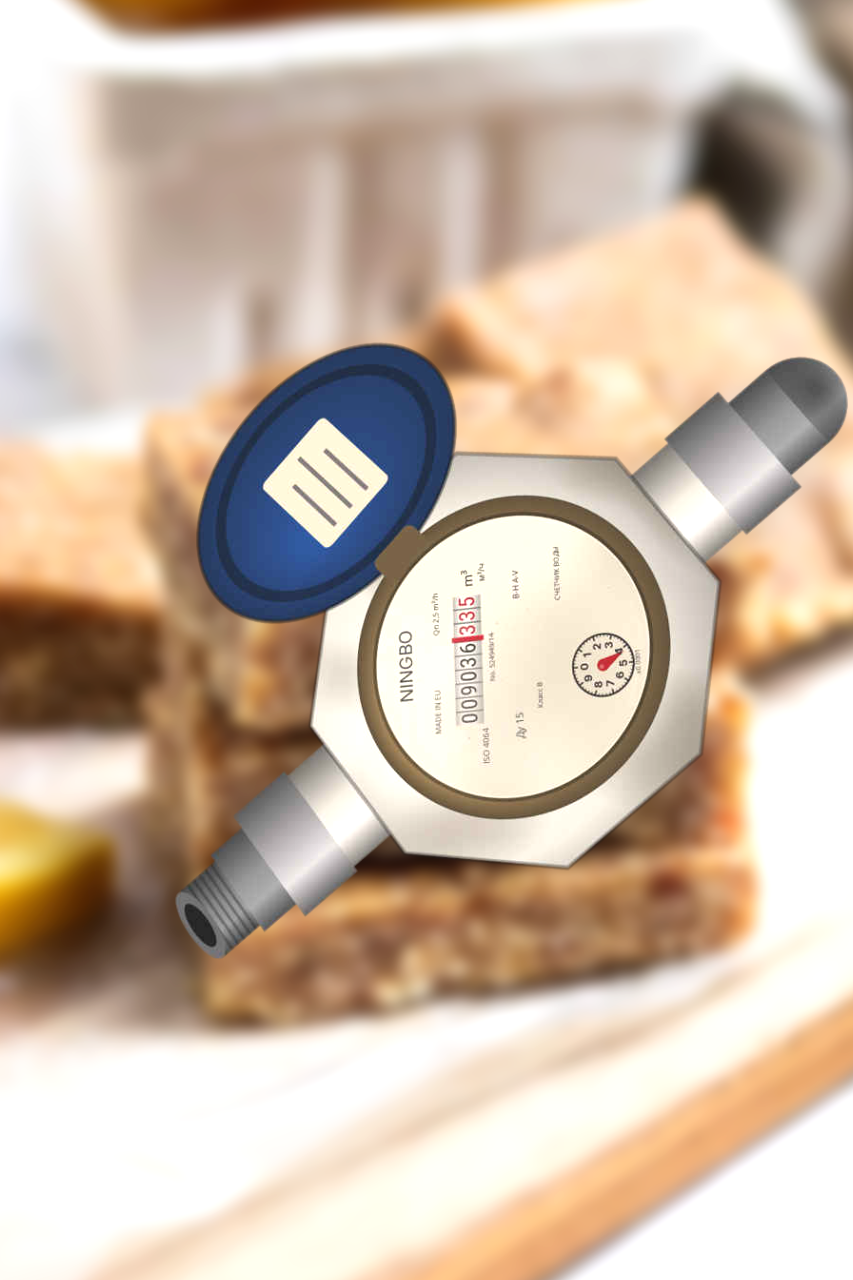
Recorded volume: 9036.3354
